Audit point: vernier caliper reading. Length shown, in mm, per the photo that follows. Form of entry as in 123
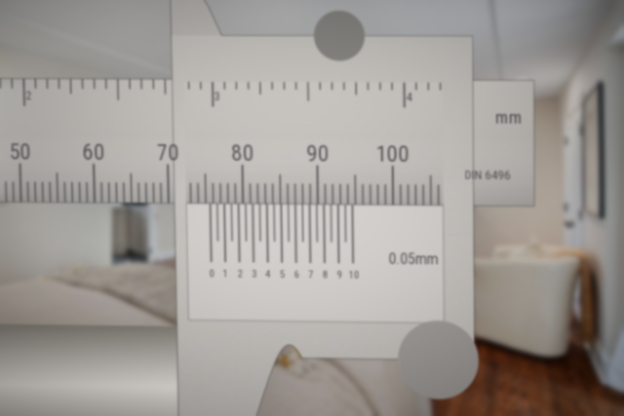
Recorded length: 75.6
